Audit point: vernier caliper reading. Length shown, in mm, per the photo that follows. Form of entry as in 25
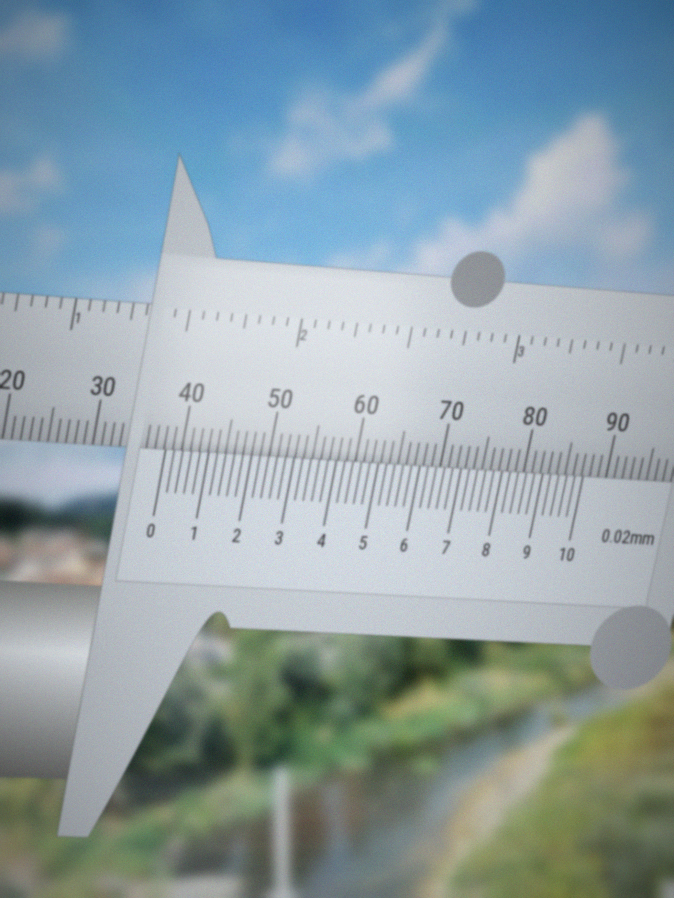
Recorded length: 38.2
